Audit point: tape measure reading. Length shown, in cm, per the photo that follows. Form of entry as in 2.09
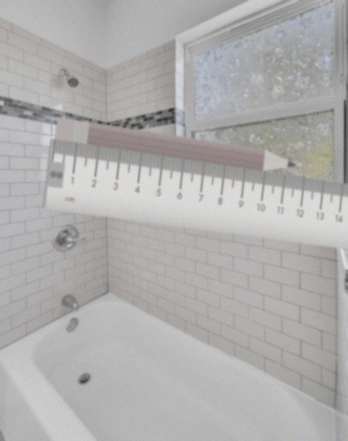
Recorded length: 11.5
